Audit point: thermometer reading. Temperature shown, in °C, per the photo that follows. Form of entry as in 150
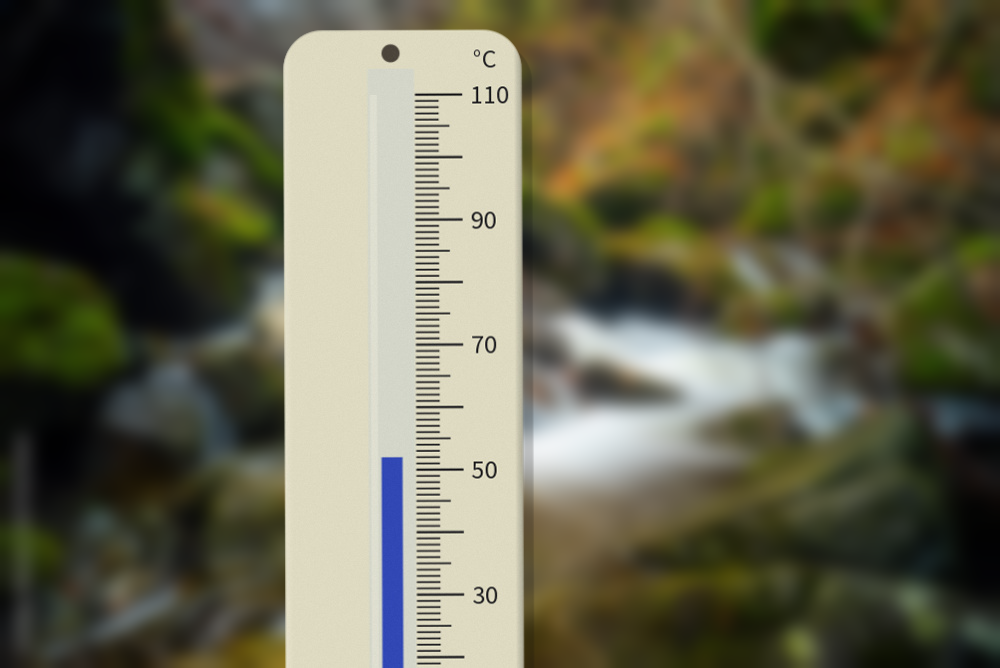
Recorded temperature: 52
